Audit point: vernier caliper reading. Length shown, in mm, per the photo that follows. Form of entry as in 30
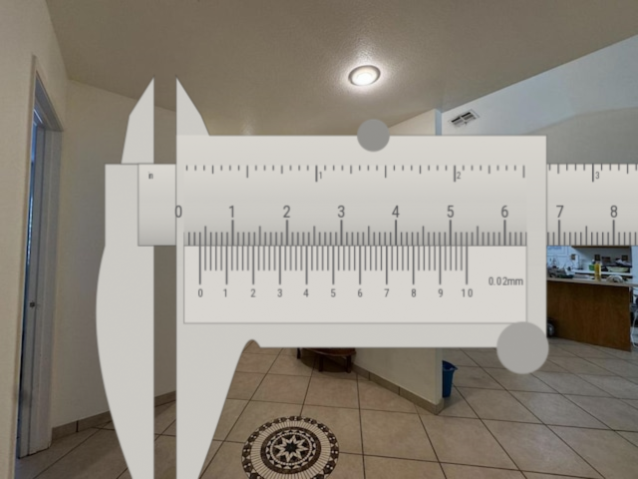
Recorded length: 4.0
